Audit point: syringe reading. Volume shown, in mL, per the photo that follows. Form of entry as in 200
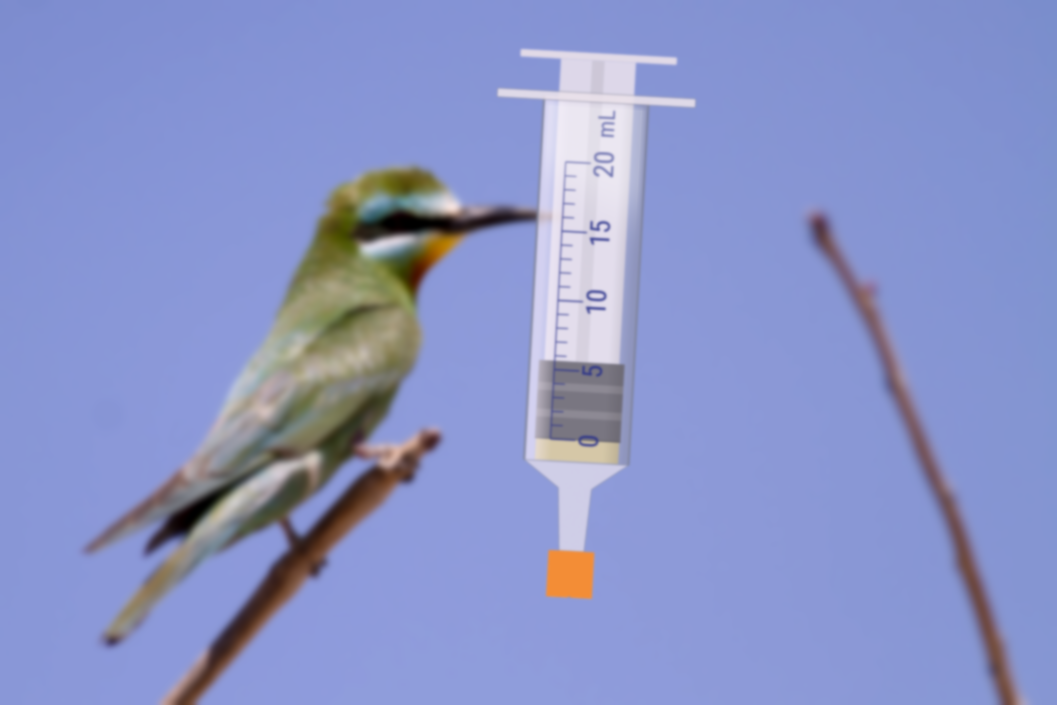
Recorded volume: 0
